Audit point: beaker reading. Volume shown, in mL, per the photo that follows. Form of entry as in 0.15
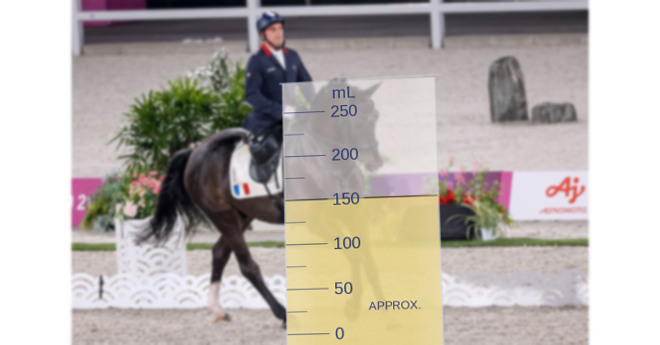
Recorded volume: 150
